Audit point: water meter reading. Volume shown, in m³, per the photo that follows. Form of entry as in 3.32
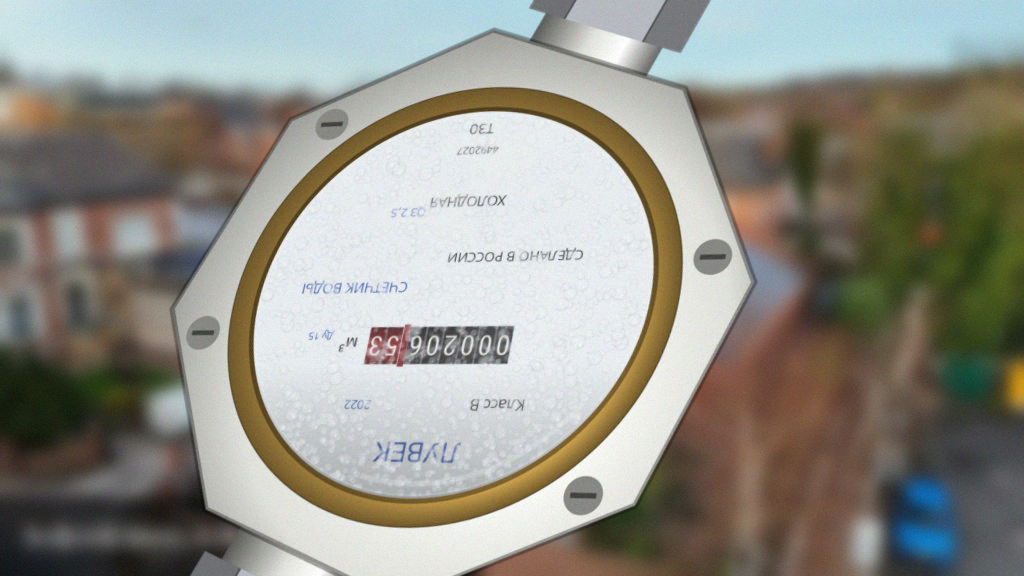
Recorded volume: 206.53
